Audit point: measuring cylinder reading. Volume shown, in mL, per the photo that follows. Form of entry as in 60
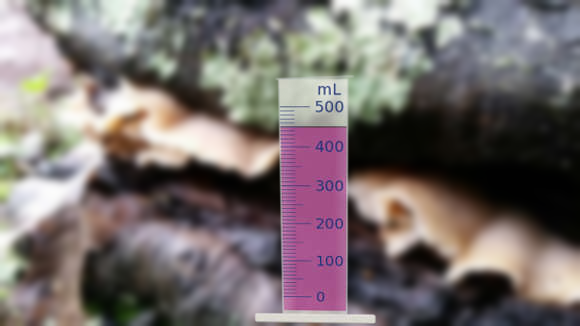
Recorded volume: 450
